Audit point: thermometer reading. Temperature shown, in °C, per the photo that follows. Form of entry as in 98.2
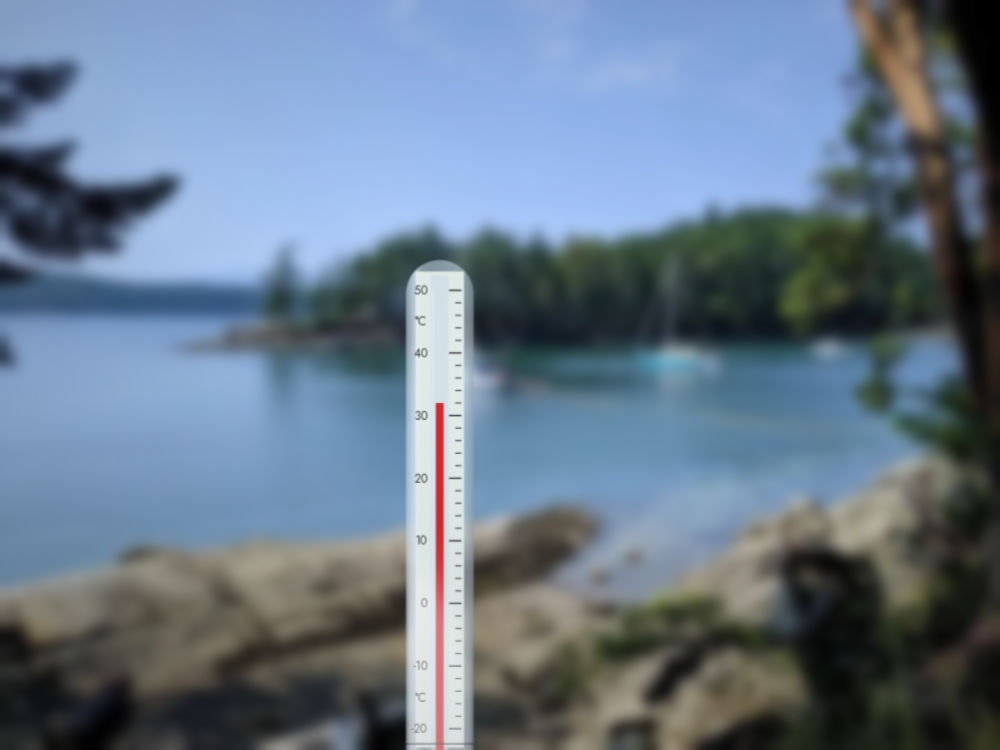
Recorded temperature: 32
